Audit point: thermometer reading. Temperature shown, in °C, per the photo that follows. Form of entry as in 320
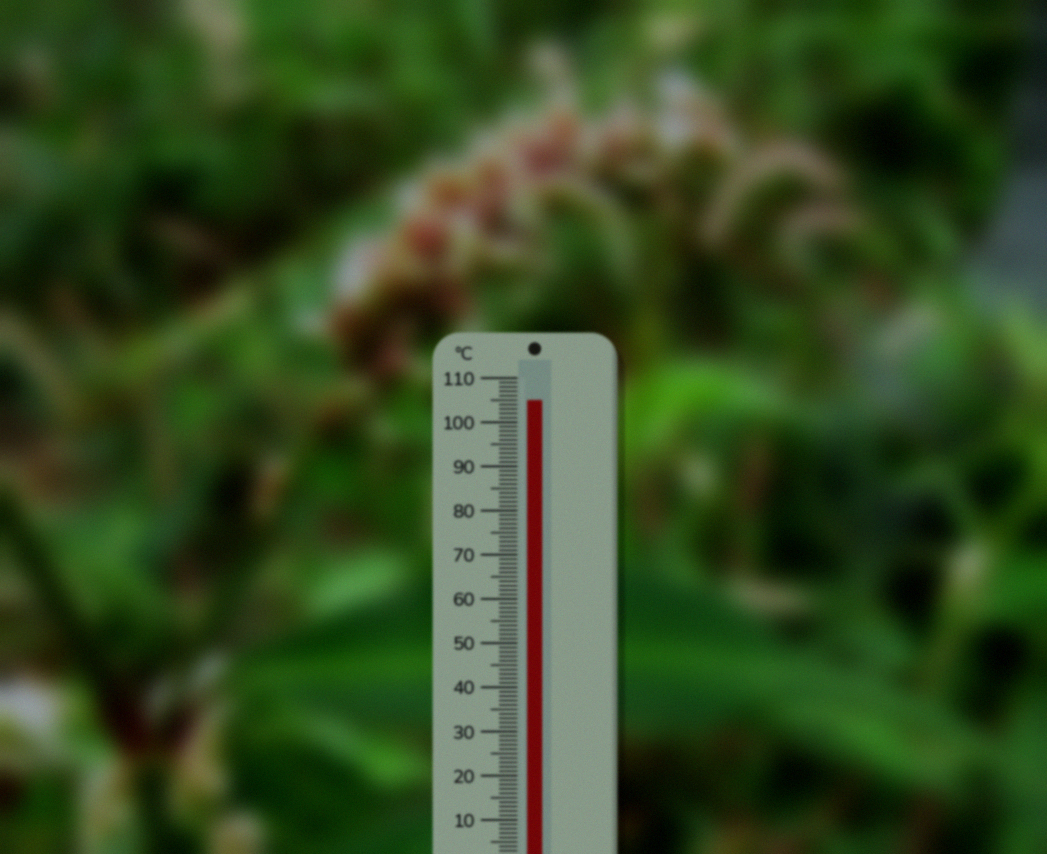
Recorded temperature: 105
